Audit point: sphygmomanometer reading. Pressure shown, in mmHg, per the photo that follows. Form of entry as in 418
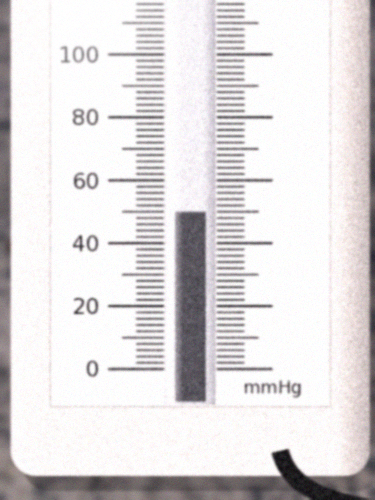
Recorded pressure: 50
